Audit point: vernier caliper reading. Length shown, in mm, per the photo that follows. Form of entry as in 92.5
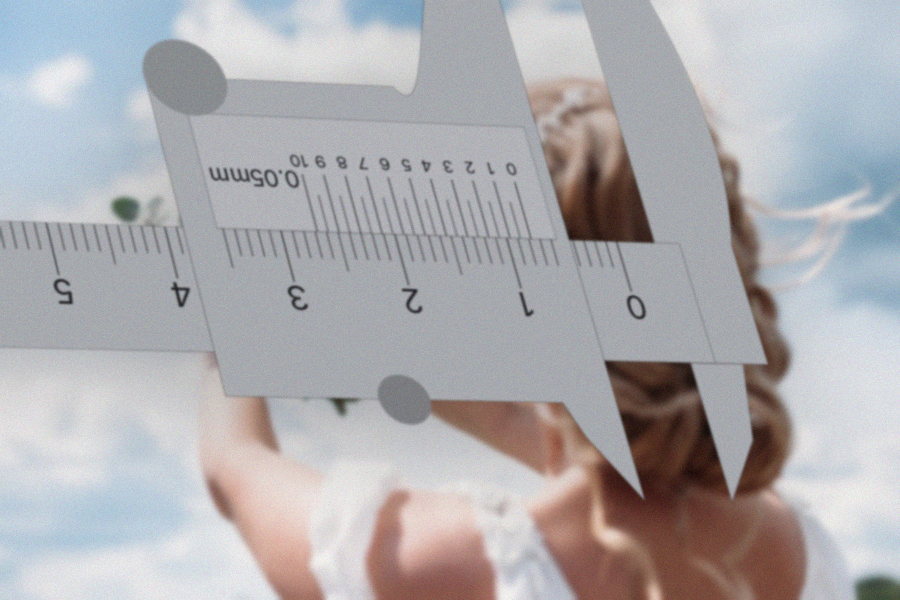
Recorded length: 7.8
